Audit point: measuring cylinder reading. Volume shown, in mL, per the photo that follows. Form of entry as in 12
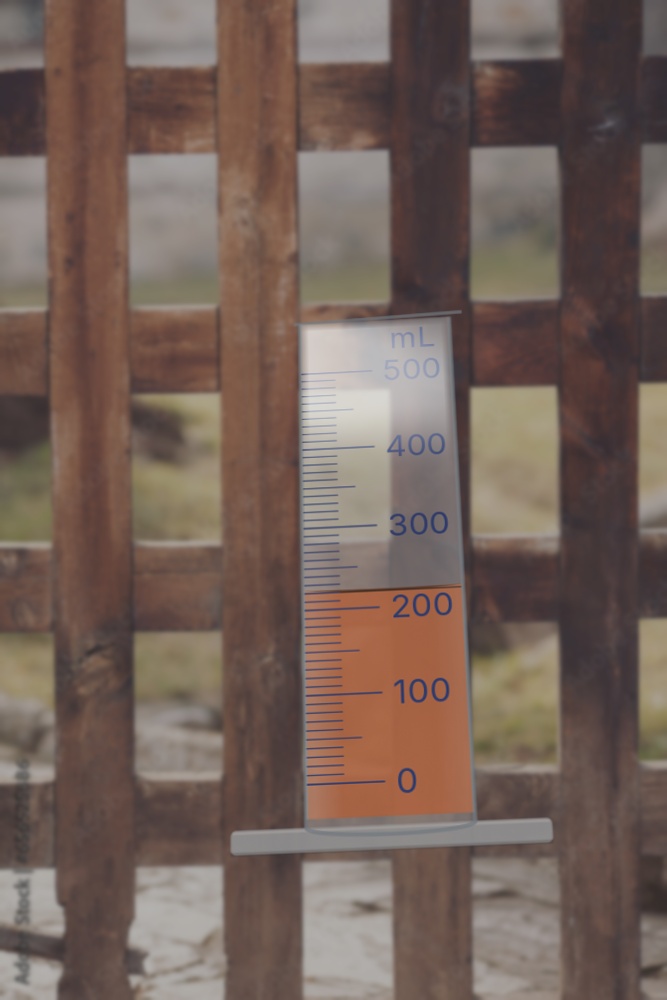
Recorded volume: 220
